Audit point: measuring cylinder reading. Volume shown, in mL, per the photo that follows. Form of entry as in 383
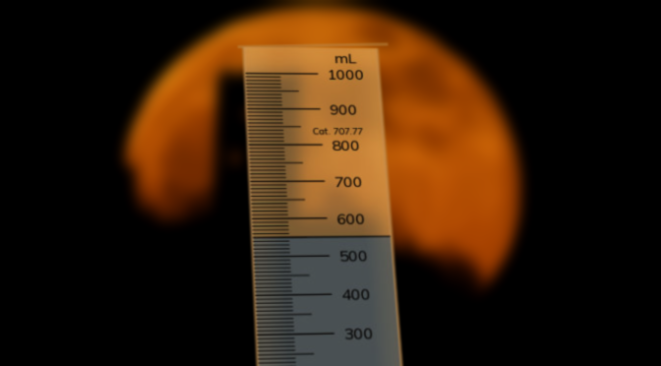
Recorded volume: 550
